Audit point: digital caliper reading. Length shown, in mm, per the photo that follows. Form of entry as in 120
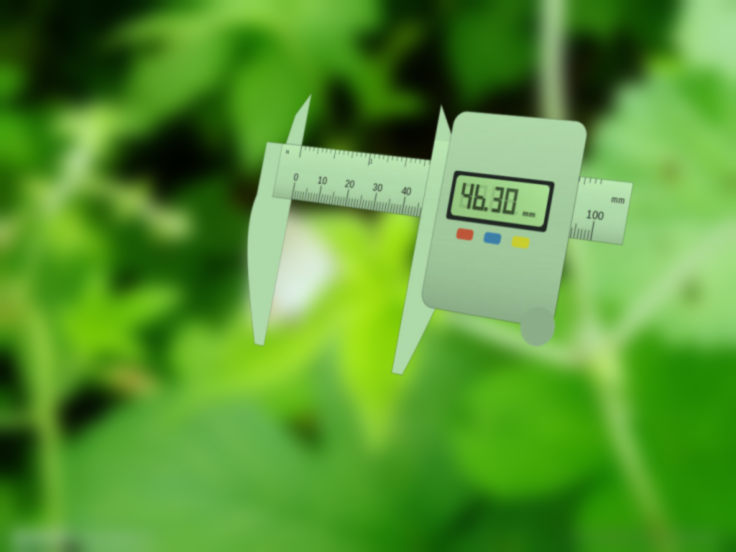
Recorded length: 46.30
